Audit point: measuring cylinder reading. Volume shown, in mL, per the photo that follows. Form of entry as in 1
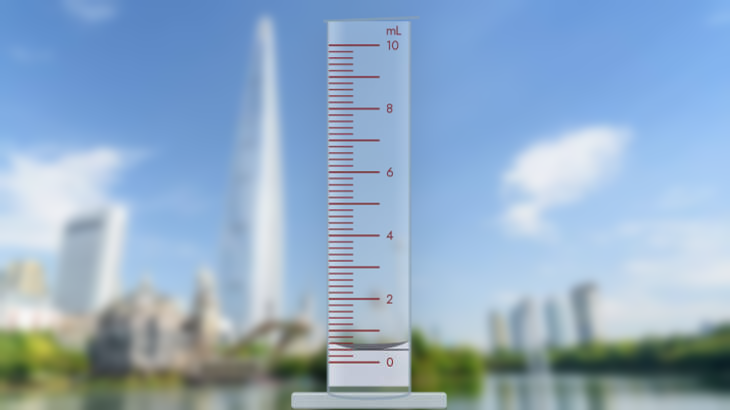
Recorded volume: 0.4
